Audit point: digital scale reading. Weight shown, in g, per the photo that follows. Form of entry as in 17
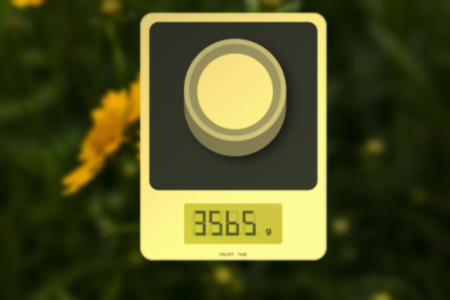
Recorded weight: 3565
